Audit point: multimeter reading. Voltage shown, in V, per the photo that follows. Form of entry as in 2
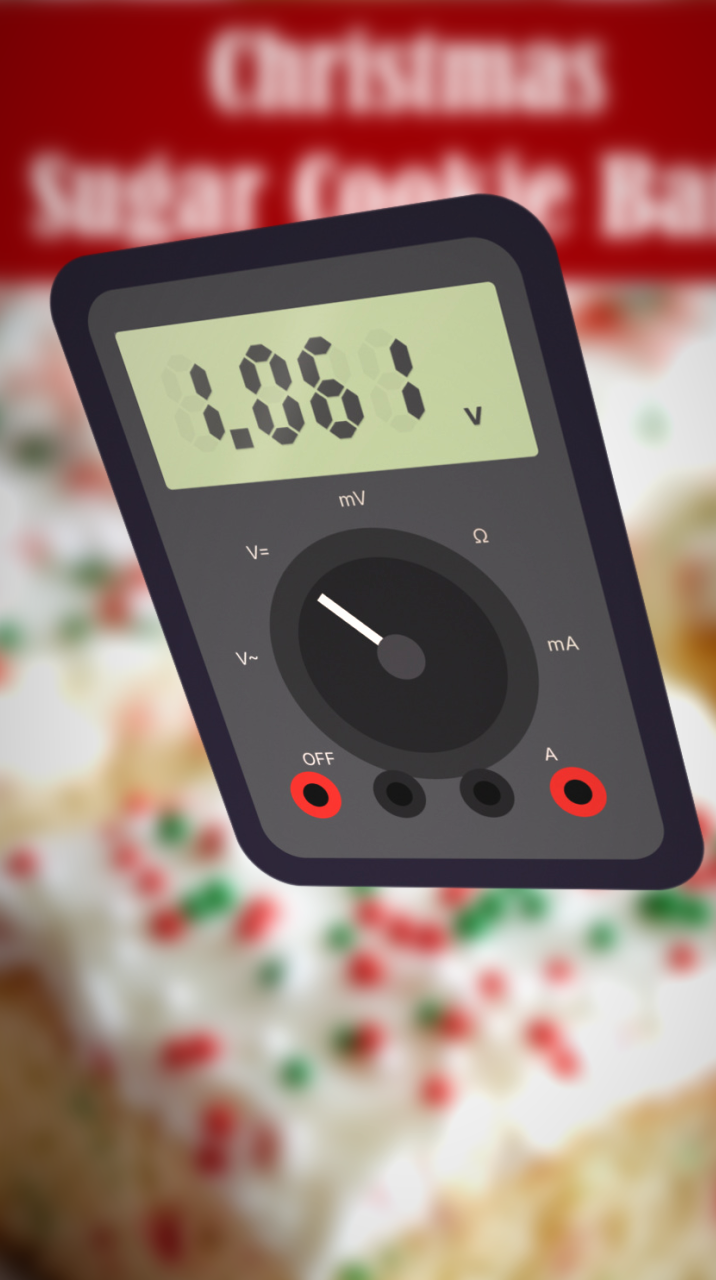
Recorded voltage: 1.061
